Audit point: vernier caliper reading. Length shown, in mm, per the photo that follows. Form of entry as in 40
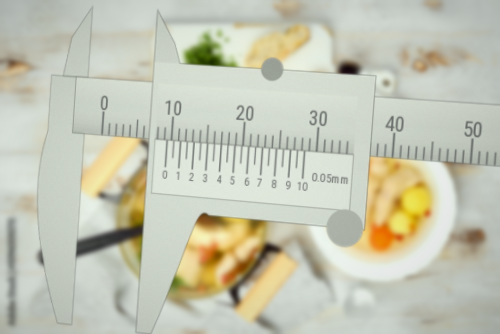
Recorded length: 9.4
